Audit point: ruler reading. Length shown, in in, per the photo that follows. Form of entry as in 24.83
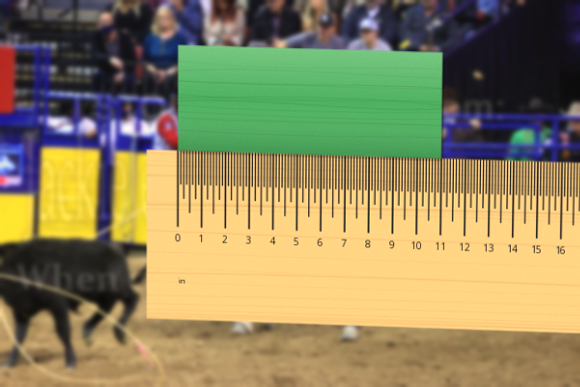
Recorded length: 11
